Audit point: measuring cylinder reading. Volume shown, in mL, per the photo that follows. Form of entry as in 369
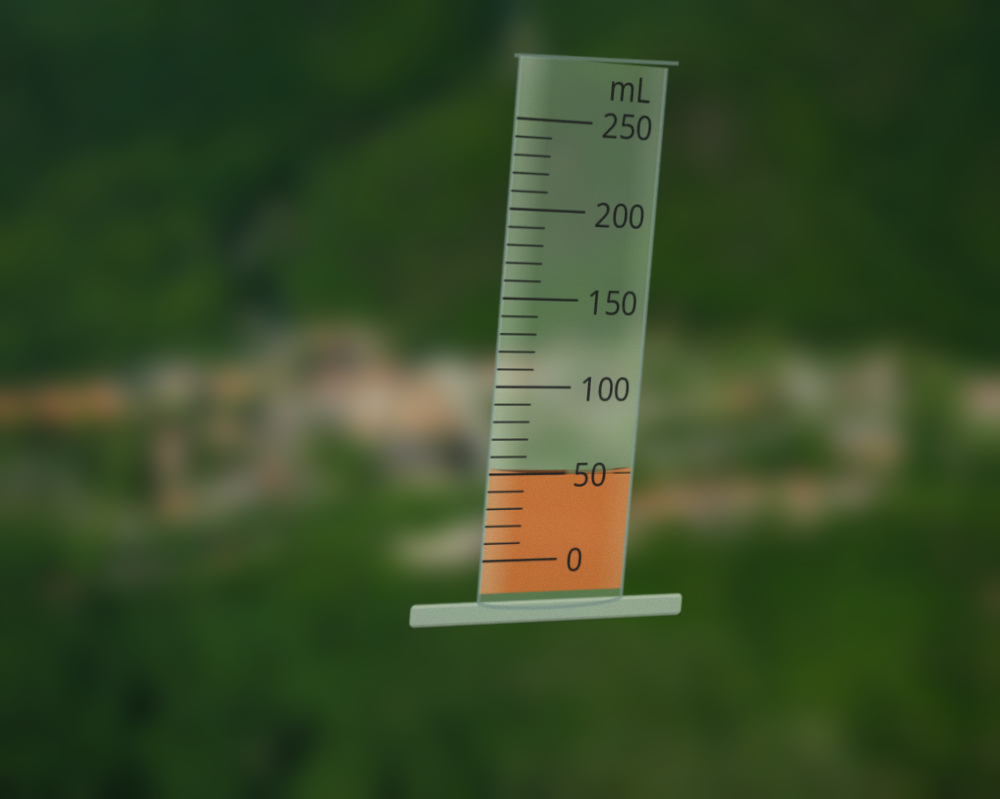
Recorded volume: 50
